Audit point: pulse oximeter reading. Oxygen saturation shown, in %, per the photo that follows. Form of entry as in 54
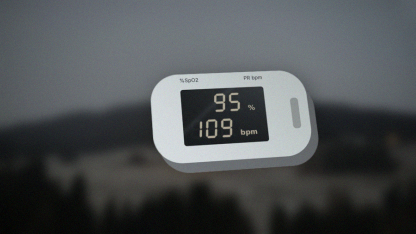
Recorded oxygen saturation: 95
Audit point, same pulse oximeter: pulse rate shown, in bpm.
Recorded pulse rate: 109
